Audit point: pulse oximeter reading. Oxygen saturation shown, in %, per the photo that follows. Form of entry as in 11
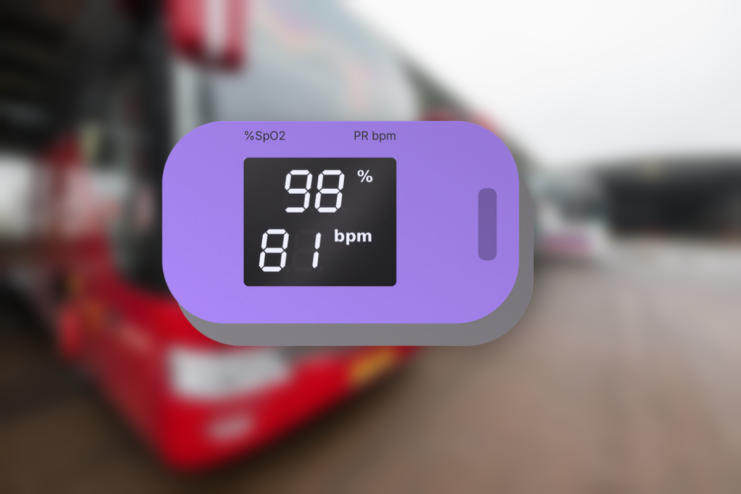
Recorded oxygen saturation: 98
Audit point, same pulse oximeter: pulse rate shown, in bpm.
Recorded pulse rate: 81
